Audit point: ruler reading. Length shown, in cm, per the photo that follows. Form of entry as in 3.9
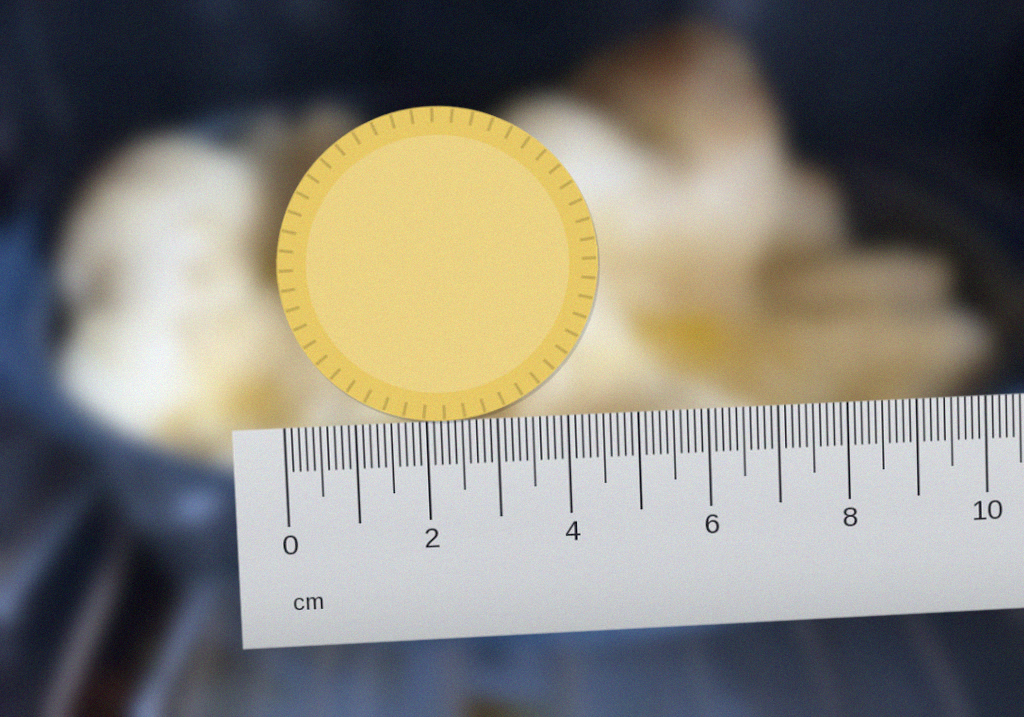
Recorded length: 4.5
